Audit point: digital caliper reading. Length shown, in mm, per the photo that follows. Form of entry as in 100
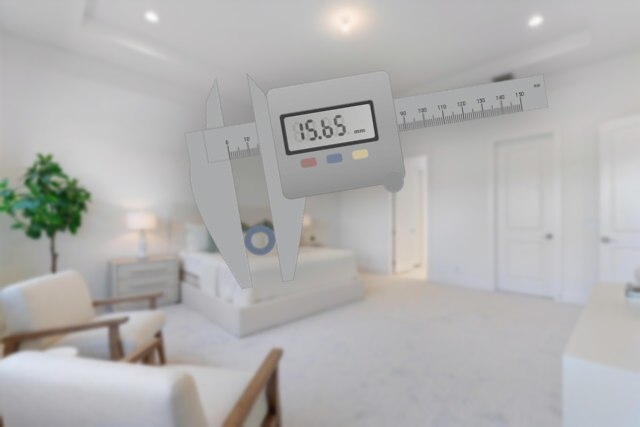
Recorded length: 15.65
